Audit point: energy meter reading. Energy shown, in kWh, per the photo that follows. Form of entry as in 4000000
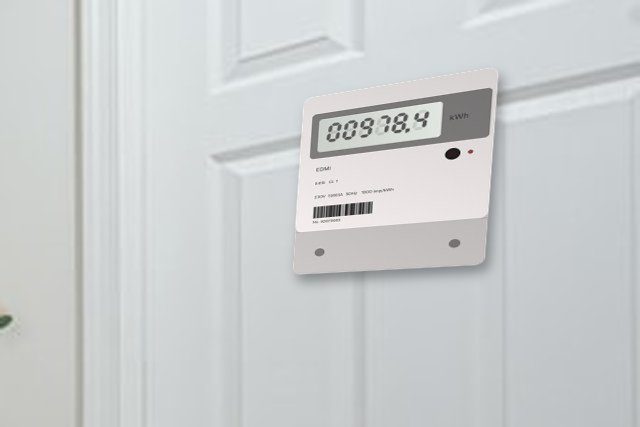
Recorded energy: 978.4
